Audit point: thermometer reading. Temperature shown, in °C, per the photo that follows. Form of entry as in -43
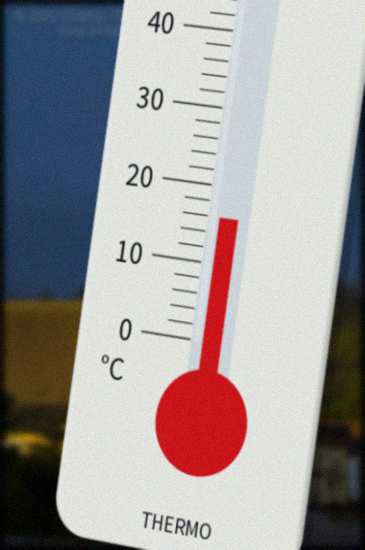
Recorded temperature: 16
